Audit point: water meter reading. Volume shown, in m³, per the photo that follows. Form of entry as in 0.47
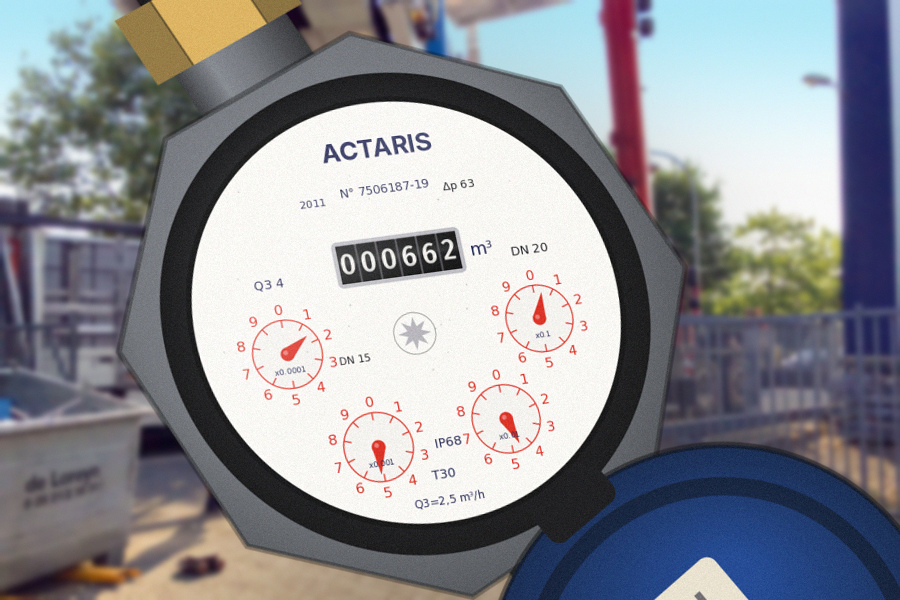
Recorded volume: 662.0451
